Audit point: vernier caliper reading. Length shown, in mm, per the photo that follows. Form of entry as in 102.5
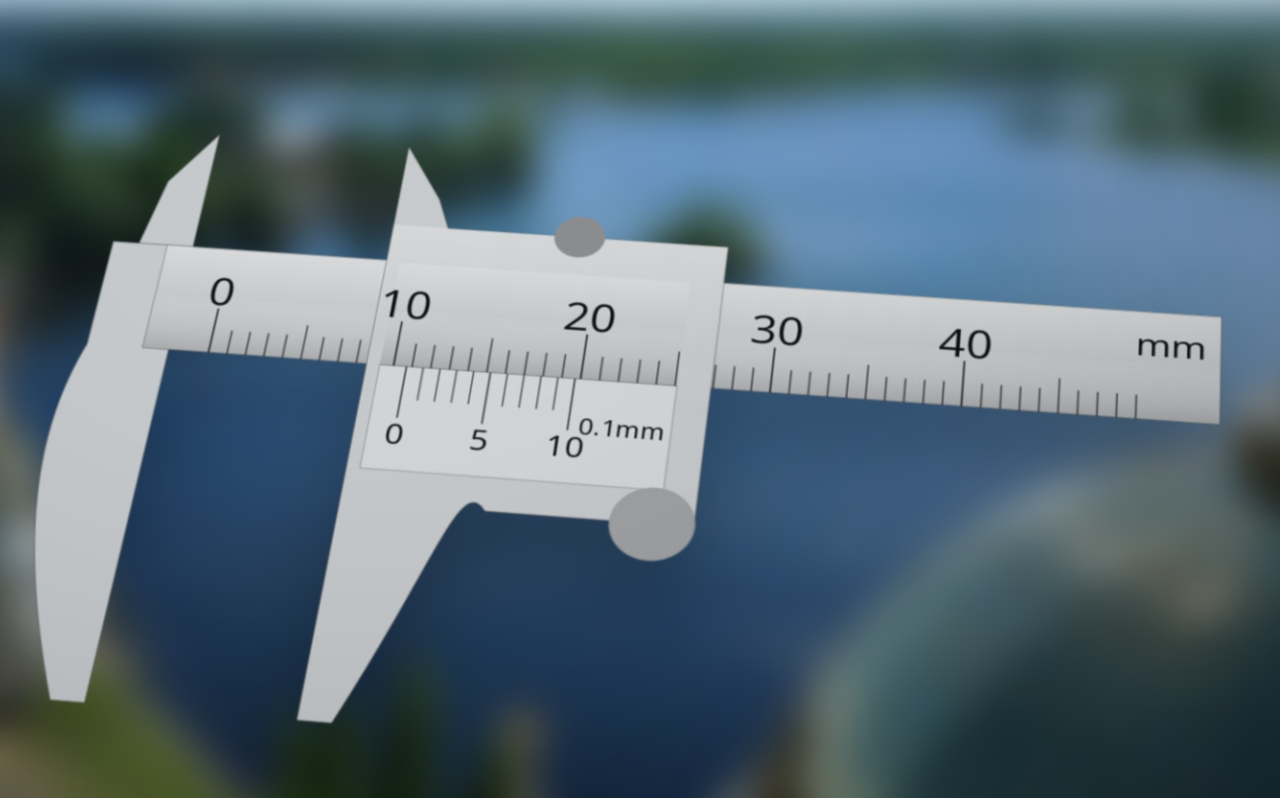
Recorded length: 10.7
